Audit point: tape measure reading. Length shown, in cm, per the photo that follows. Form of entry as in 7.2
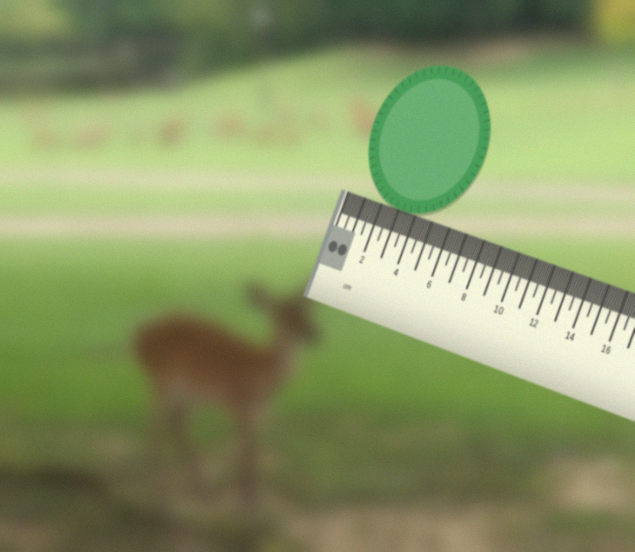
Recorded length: 6.5
